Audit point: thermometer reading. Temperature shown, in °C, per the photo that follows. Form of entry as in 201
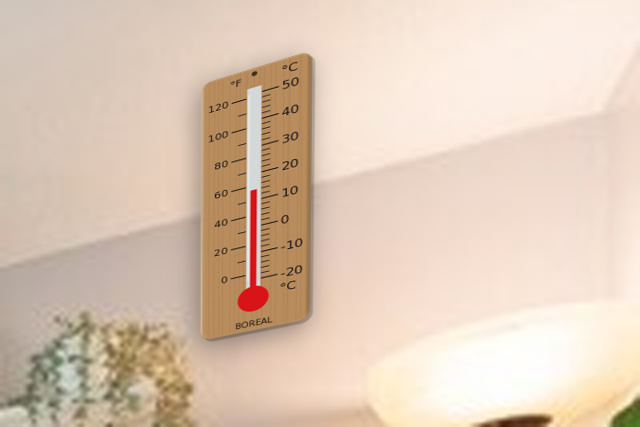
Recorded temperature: 14
